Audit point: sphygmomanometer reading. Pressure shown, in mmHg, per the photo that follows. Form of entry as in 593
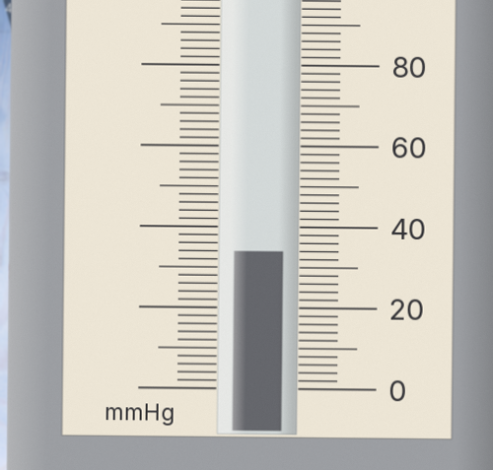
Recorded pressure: 34
